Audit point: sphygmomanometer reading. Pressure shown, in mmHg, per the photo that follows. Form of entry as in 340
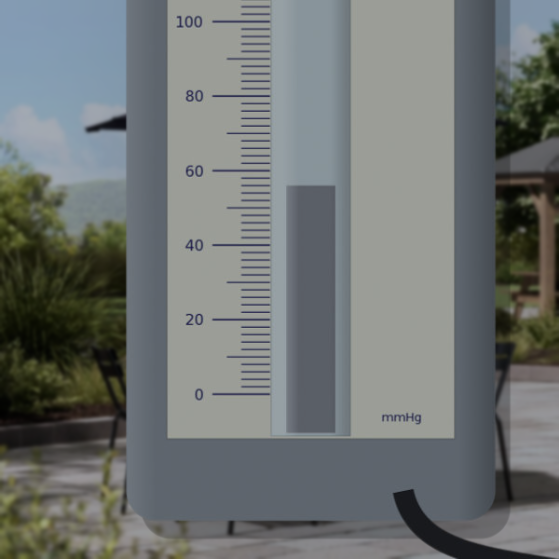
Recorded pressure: 56
